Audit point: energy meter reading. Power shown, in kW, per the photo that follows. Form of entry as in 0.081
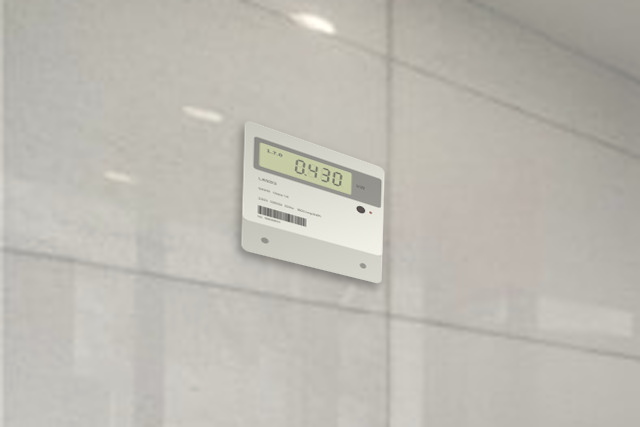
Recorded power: 0.430
